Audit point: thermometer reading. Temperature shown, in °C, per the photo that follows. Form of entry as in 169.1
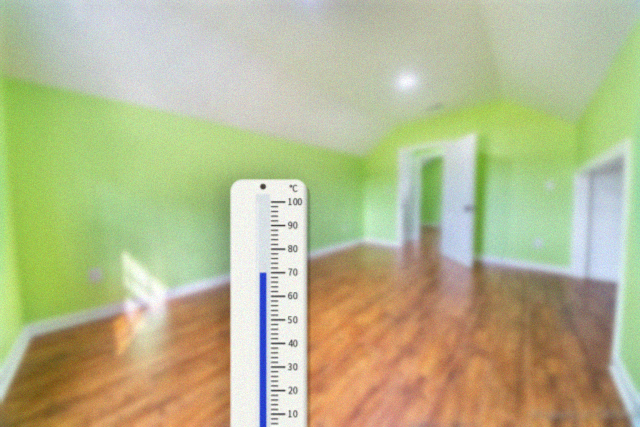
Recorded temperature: 70
